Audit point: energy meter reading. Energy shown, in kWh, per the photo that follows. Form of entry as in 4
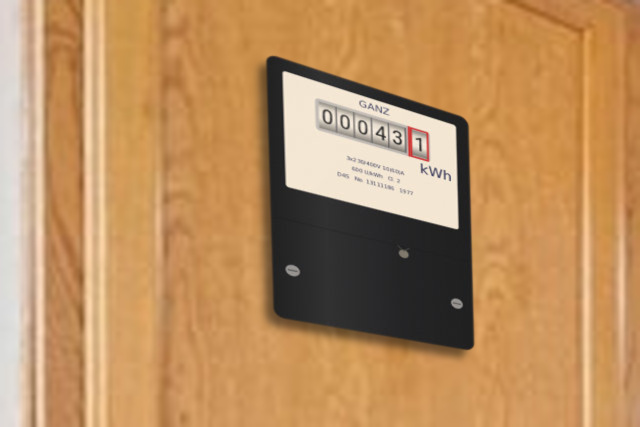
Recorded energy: 43.1
